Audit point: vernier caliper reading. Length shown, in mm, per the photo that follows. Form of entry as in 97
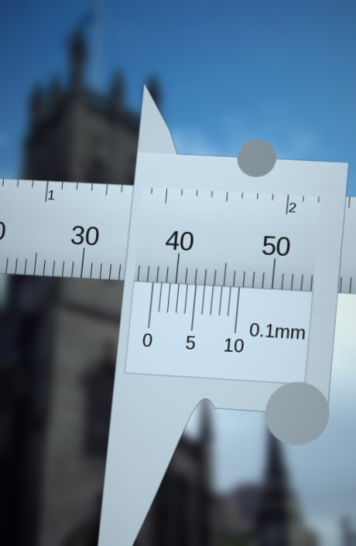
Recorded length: 37.6
